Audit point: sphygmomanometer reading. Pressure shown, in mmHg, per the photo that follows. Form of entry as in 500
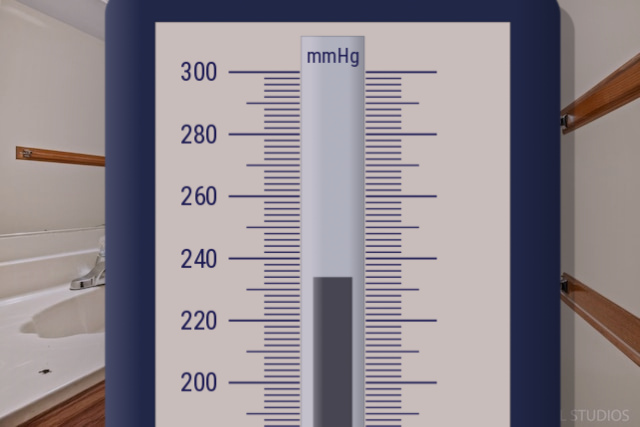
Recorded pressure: 234
